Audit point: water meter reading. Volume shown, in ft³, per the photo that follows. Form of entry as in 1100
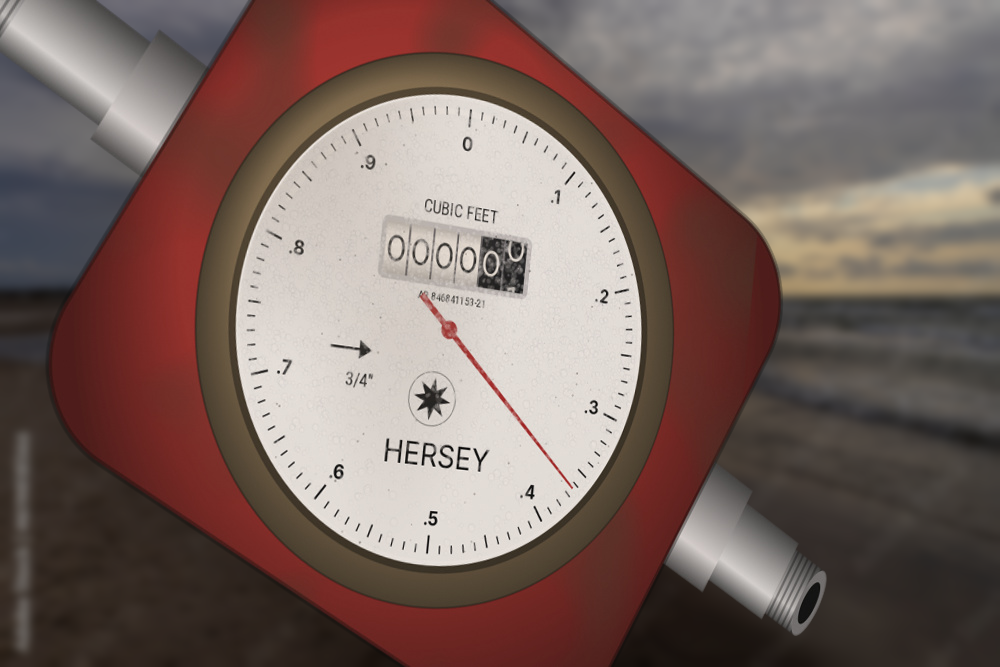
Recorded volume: 0.36
